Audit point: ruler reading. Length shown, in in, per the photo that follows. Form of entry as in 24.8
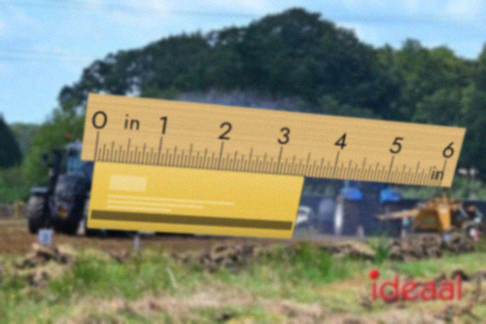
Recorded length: 3.5
